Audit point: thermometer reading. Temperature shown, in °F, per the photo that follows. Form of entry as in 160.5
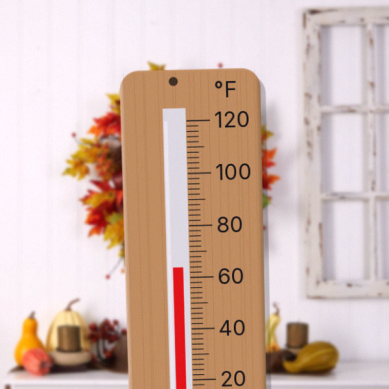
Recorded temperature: 64
